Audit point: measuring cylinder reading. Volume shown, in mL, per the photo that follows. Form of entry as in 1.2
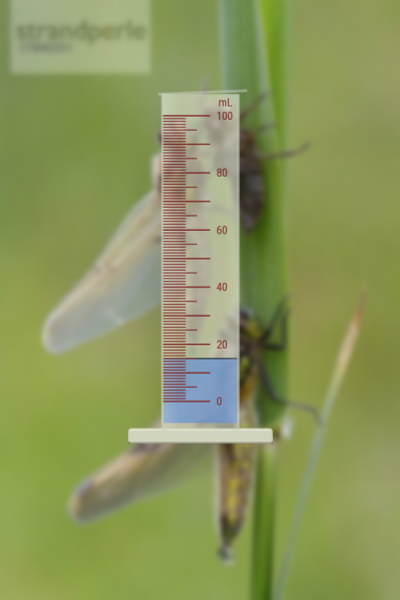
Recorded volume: 15
